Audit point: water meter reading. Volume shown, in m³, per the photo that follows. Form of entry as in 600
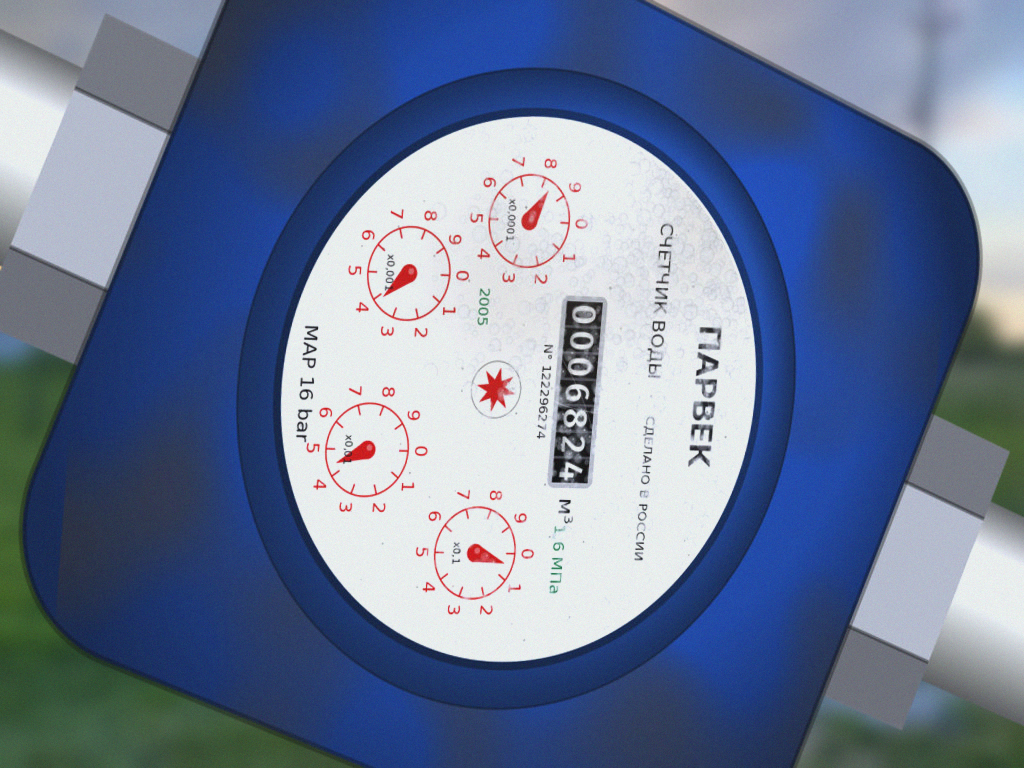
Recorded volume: 6824.0438
